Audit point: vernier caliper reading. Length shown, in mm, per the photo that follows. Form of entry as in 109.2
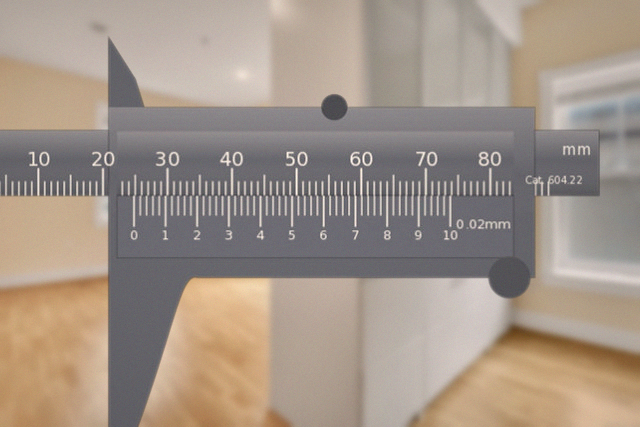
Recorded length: 24.8
